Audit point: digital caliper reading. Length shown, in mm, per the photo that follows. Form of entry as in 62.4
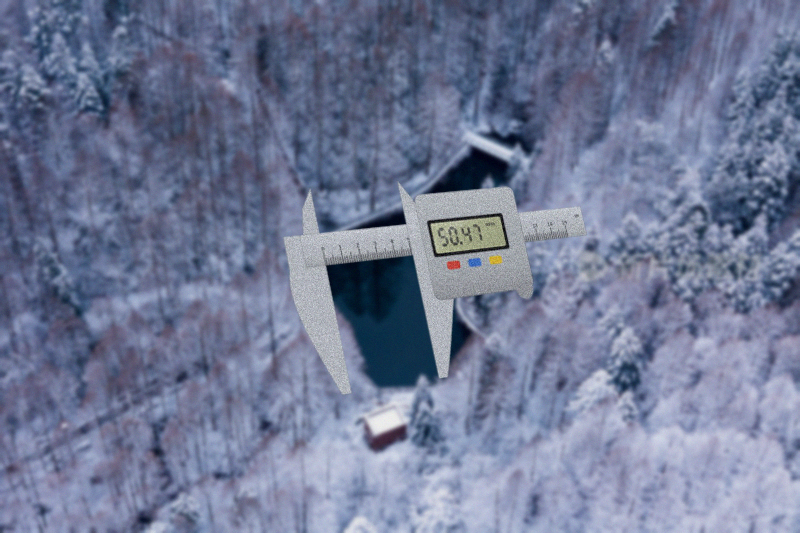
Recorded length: 50.47
